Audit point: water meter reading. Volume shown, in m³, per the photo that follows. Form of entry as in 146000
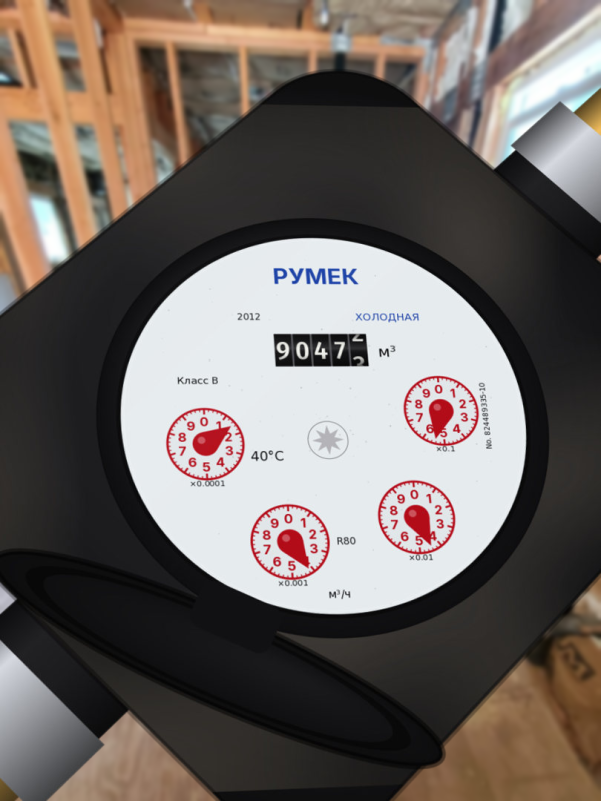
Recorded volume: 90472.5441
